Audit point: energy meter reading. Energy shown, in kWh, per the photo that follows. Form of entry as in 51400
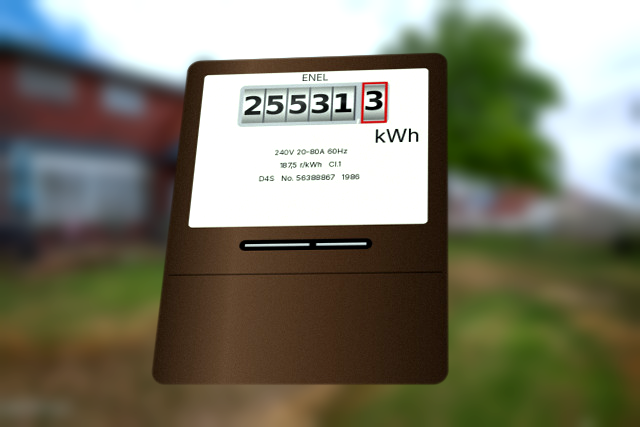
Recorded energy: 25531.3
